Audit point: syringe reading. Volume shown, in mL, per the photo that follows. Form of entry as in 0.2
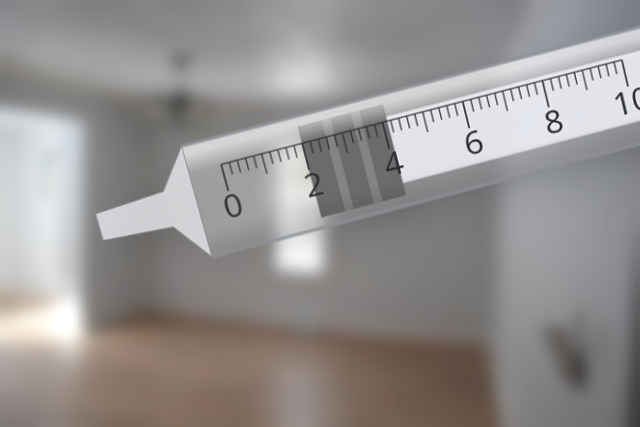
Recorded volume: 2
